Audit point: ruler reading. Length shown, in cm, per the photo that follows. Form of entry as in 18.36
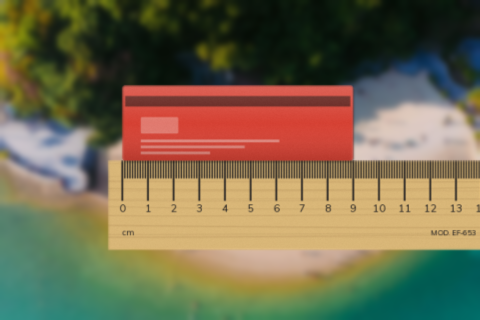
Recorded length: 9
